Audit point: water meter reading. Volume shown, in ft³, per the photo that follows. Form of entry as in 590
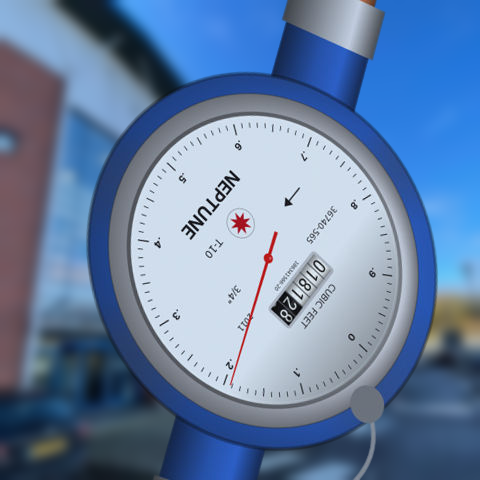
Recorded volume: 18128.19
